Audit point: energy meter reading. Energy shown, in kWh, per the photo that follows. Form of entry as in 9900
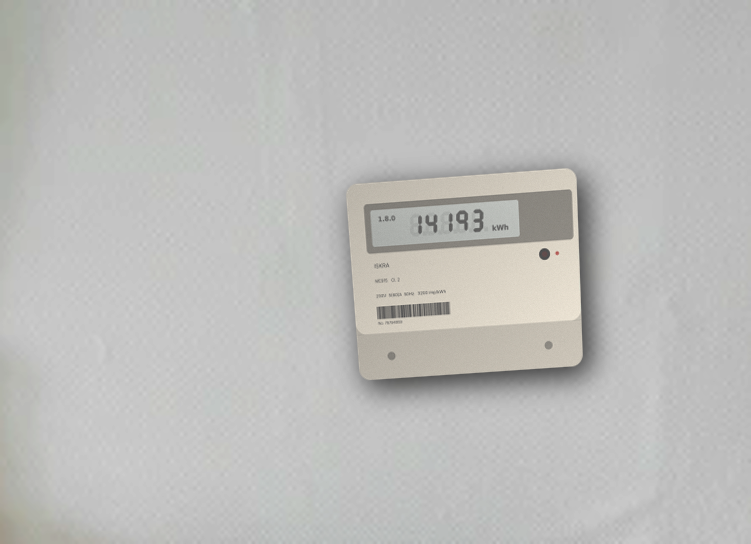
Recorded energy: 14193
